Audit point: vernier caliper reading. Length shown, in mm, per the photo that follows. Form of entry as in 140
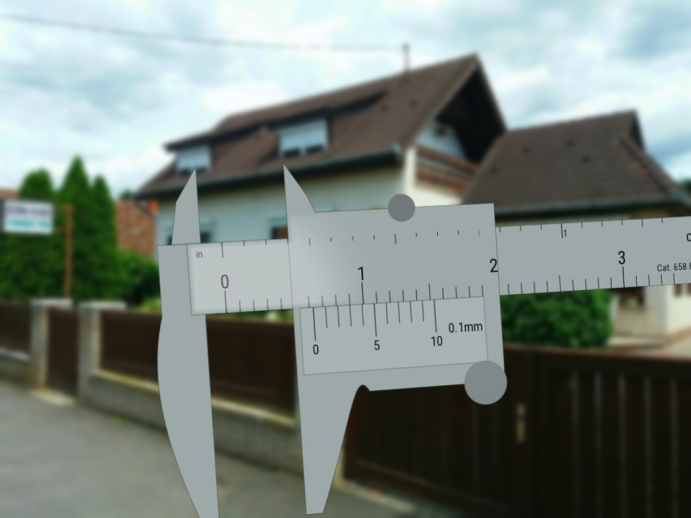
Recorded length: 6.3
